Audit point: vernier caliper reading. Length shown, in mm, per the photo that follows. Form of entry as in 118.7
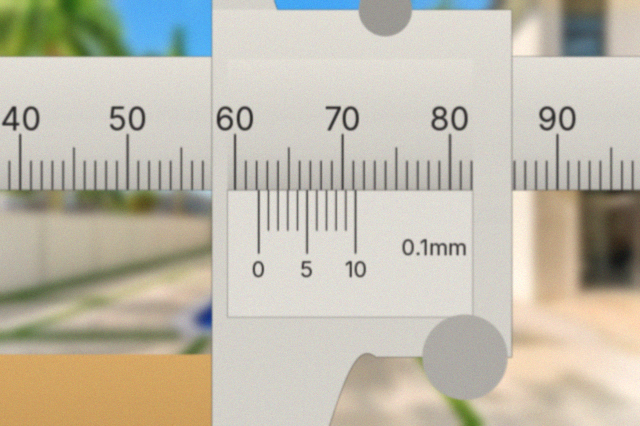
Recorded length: 62.2
